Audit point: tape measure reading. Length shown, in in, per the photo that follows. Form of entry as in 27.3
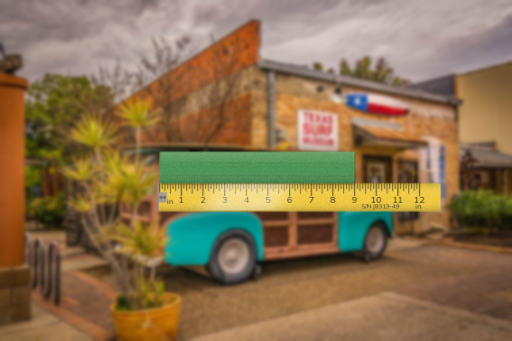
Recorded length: 9
